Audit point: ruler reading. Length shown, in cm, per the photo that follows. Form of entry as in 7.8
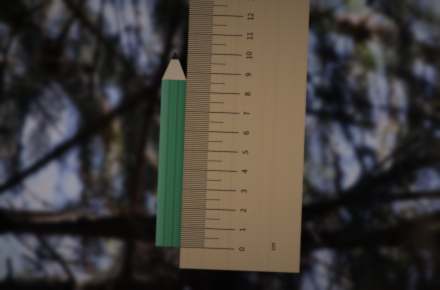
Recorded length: 10
